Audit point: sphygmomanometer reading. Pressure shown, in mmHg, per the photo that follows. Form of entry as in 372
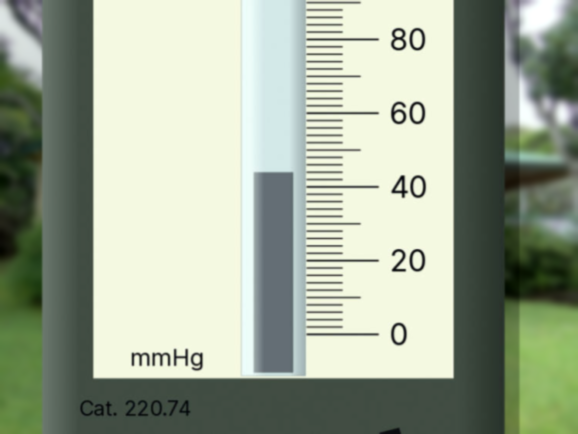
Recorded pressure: 44
